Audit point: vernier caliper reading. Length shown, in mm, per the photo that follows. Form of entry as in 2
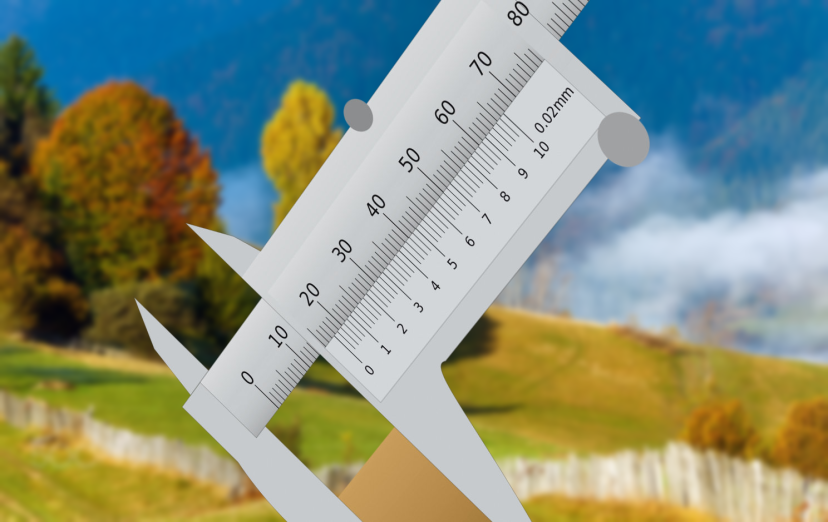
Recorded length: 17.6
